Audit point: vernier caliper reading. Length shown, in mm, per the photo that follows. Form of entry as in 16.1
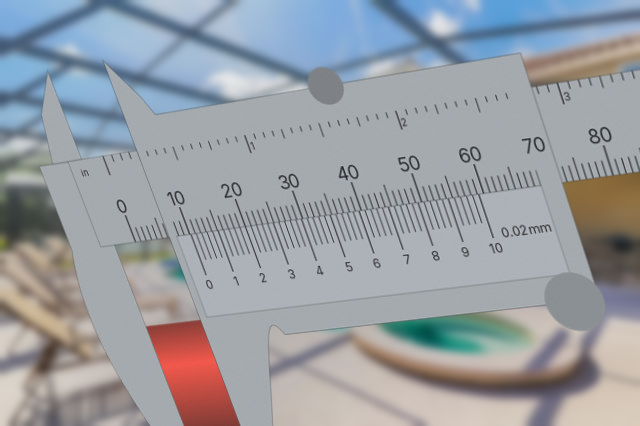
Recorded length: 10.2
